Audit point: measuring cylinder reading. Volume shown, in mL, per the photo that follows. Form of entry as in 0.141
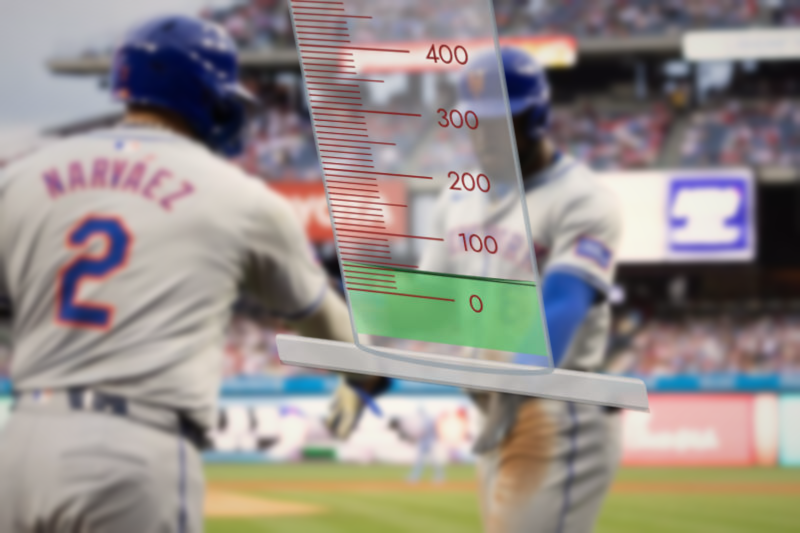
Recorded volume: 40
